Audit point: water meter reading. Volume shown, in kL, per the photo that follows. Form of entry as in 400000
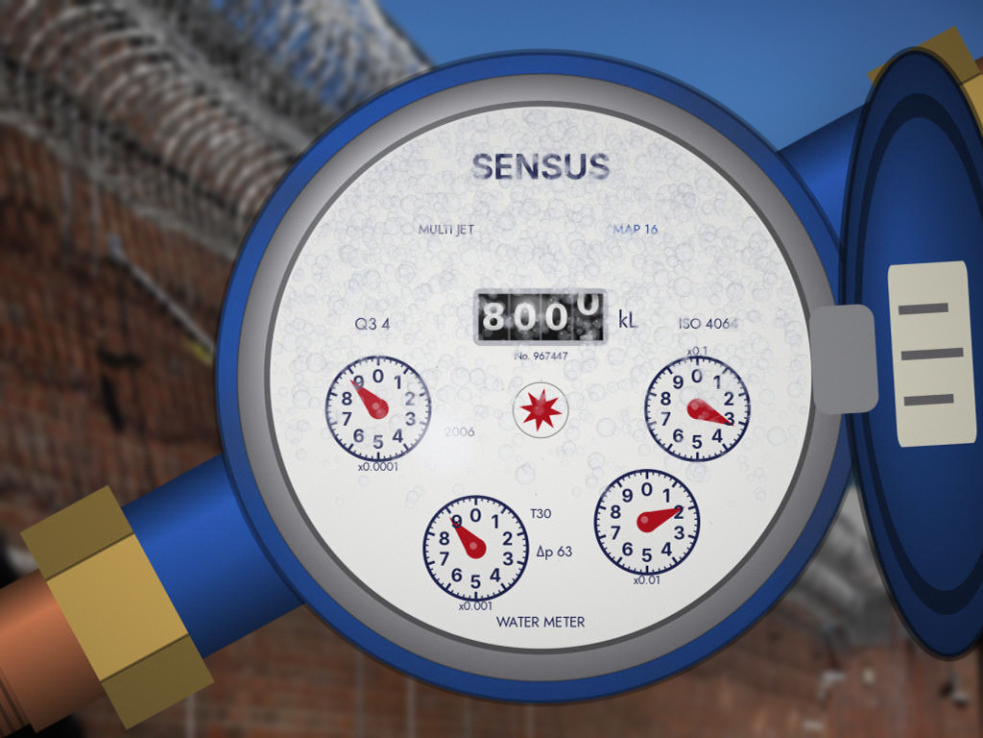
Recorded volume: 8000.3188
